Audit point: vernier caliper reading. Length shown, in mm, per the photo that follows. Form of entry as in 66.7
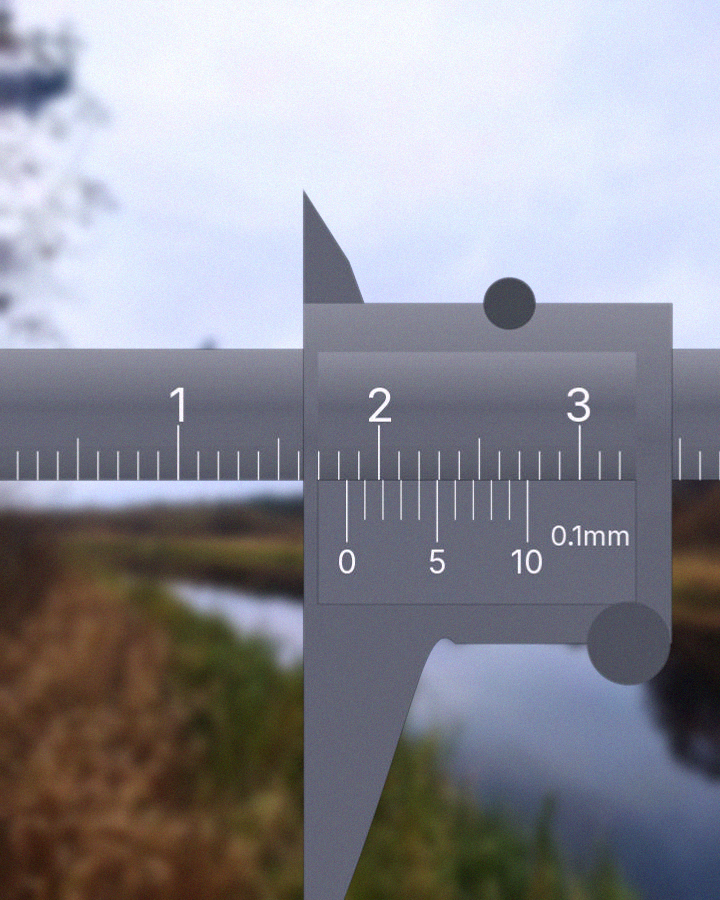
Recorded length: 18.4
